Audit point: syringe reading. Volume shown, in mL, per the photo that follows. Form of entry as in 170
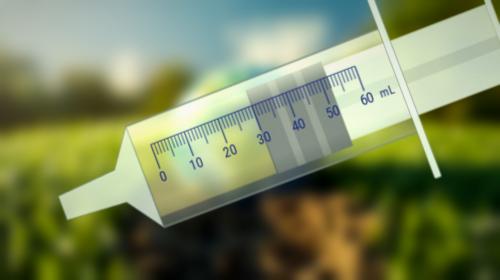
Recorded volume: 30
